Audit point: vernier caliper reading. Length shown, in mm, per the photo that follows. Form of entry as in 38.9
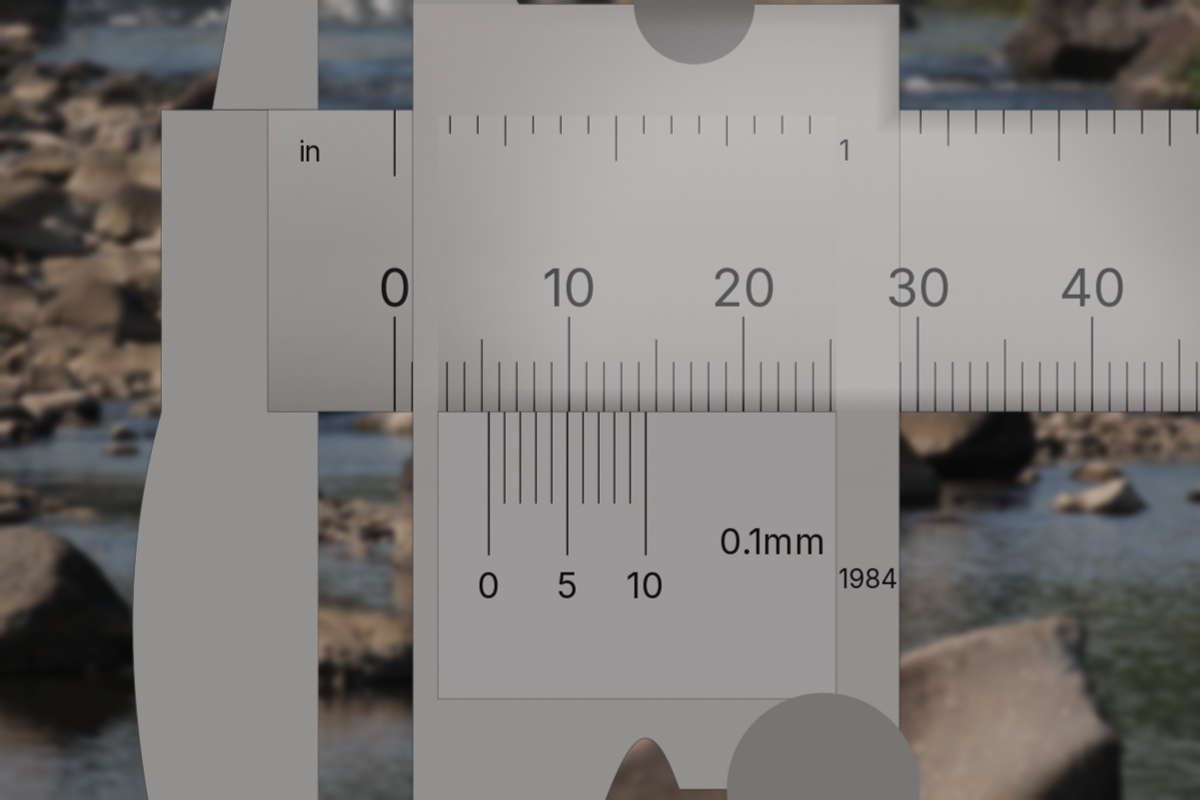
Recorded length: 5.4
